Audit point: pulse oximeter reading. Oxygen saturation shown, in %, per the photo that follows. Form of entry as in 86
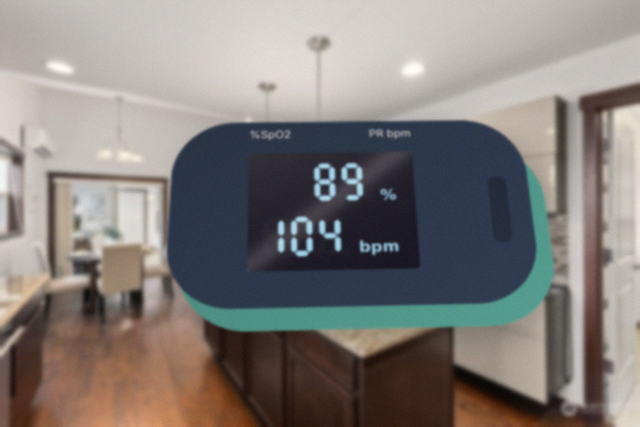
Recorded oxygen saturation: 89
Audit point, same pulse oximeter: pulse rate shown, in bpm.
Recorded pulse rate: 104
